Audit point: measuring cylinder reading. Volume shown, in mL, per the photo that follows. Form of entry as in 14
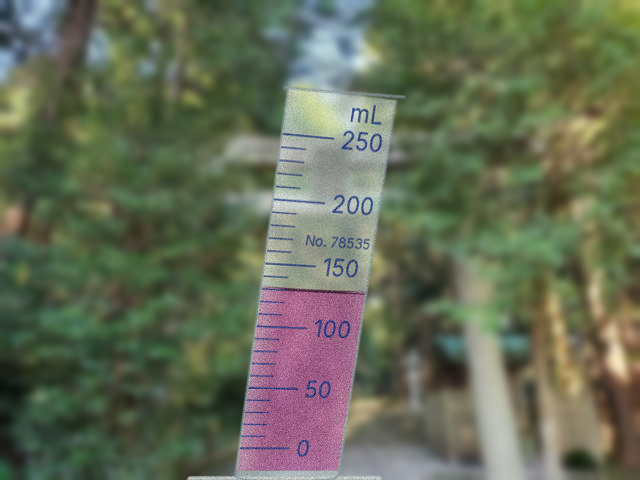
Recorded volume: 130
